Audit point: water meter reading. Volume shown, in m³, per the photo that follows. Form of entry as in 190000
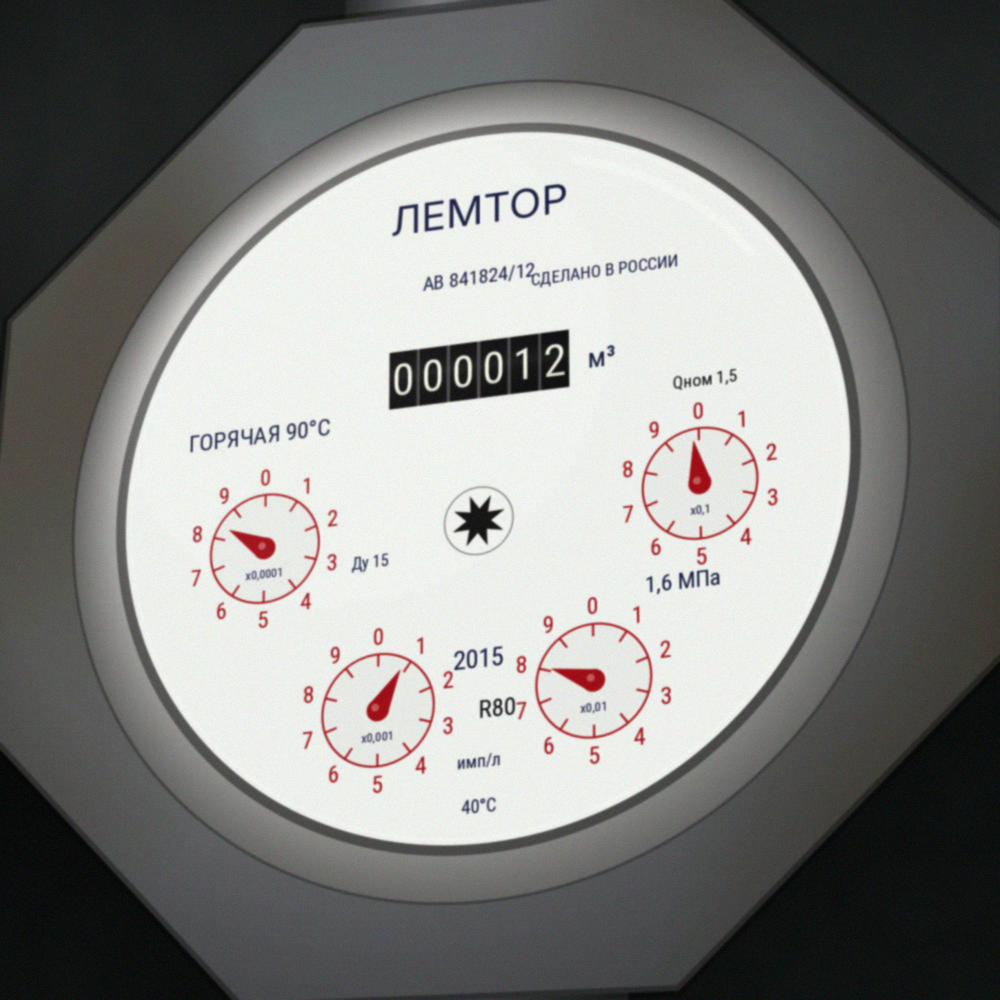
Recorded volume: 11.9808
